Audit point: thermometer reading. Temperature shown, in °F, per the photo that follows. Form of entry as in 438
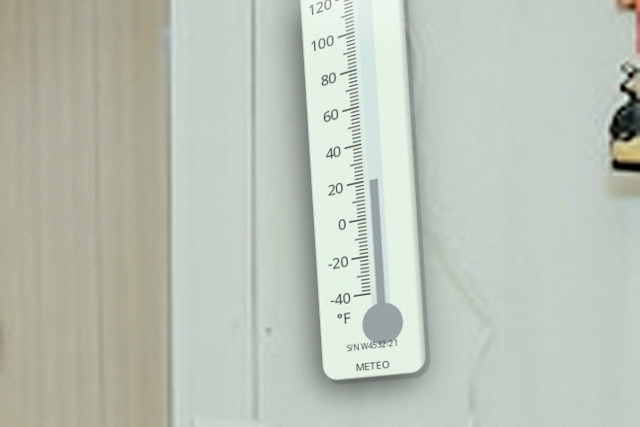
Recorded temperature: 20
